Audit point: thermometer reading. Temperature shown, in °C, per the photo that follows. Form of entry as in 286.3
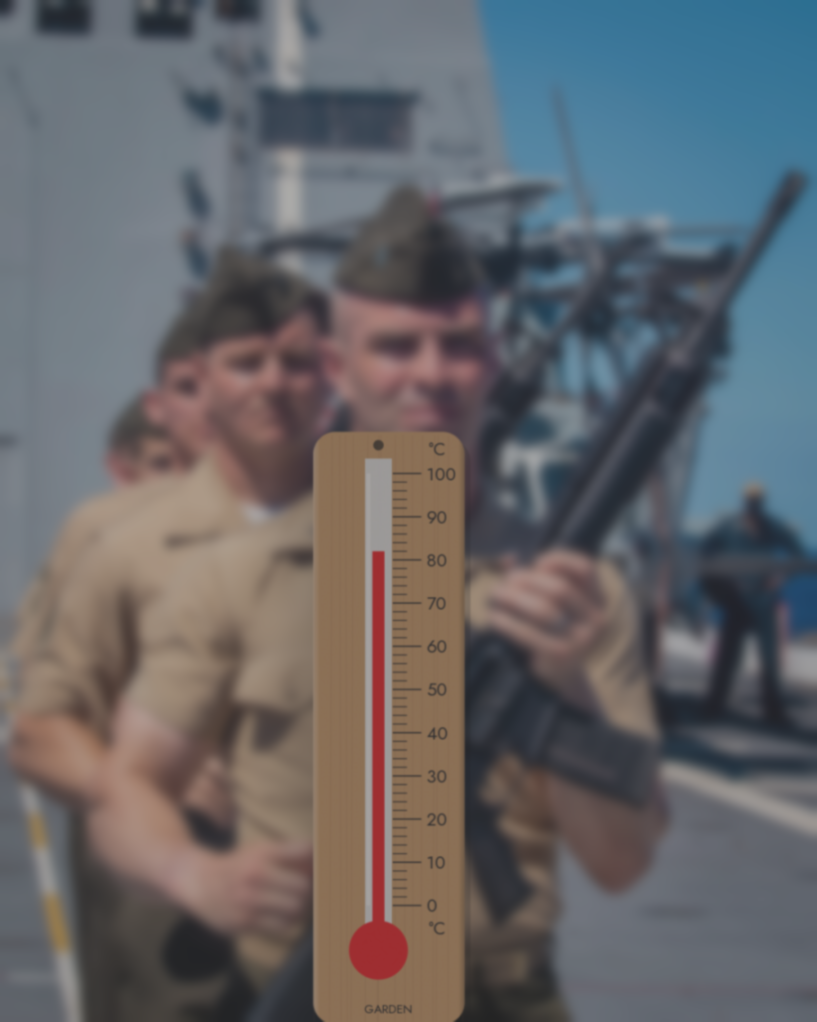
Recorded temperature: 82
